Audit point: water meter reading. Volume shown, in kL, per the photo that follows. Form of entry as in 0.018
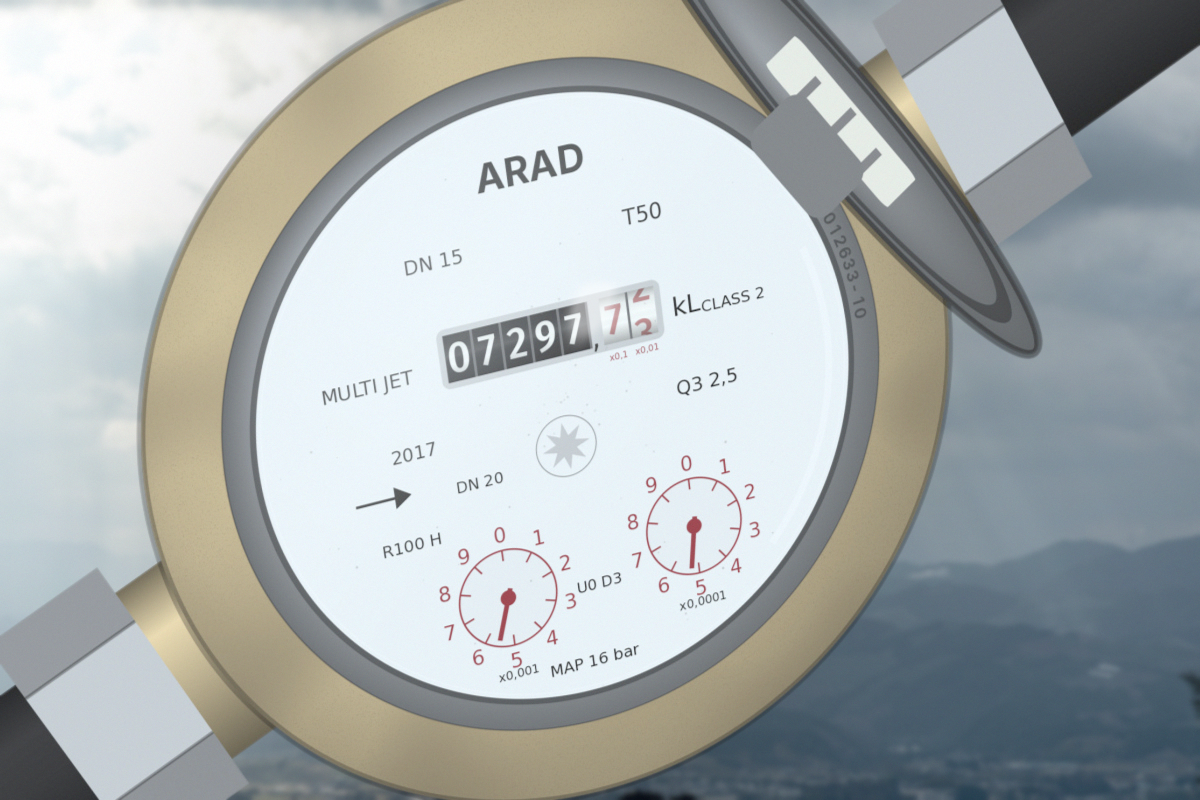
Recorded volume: 7297.7255
